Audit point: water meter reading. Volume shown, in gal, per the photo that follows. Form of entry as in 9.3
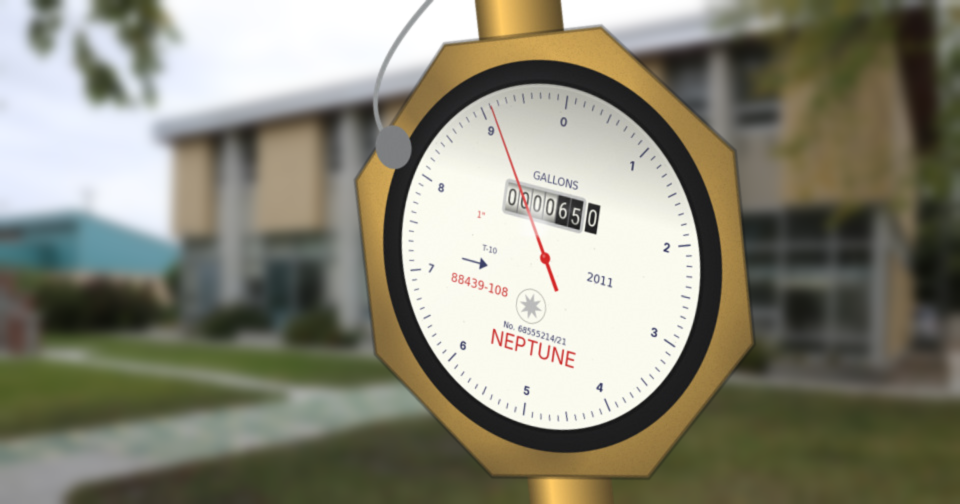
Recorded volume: 649.1
